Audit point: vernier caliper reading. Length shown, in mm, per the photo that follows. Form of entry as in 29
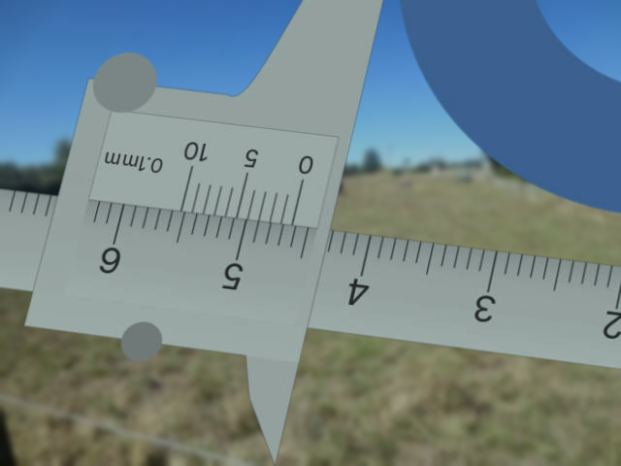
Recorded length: 46.3
